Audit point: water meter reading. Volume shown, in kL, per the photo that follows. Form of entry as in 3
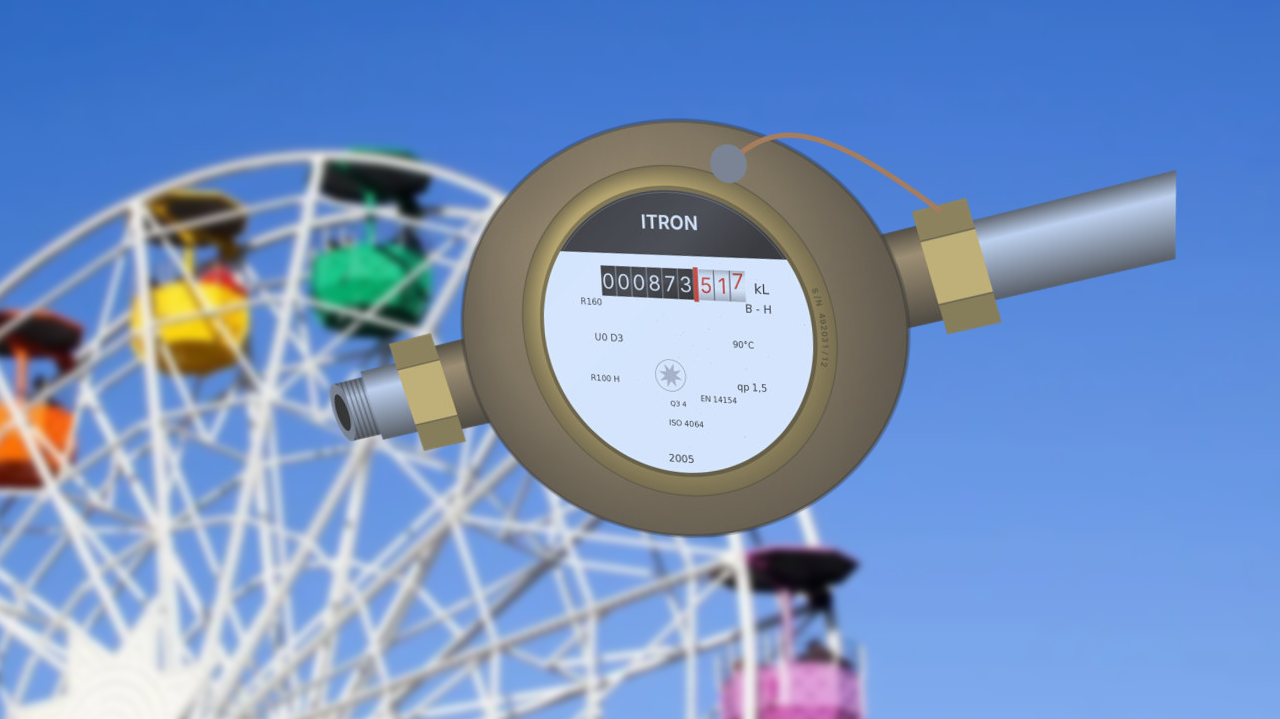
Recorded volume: 873.517
